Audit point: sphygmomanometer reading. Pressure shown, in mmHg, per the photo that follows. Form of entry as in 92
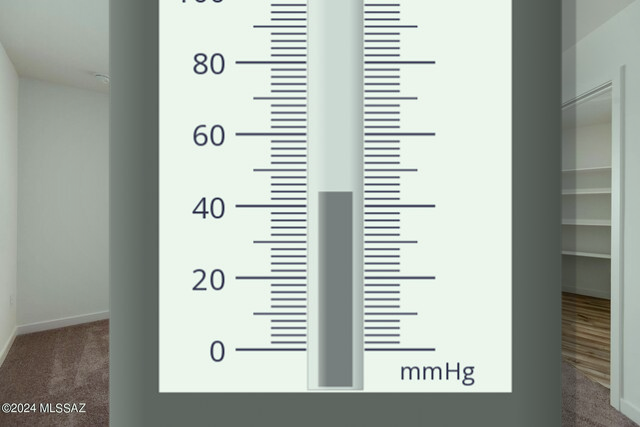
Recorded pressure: 44
